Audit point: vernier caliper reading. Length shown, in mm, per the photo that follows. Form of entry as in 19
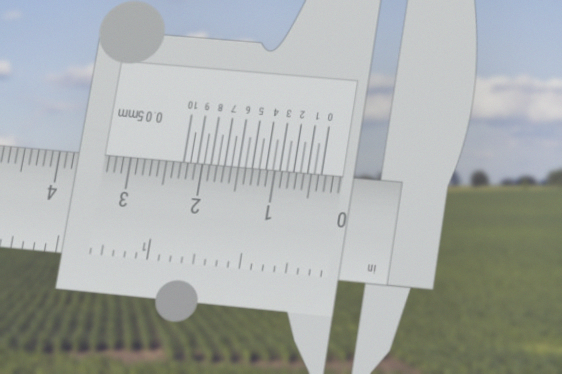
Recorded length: 3.6
